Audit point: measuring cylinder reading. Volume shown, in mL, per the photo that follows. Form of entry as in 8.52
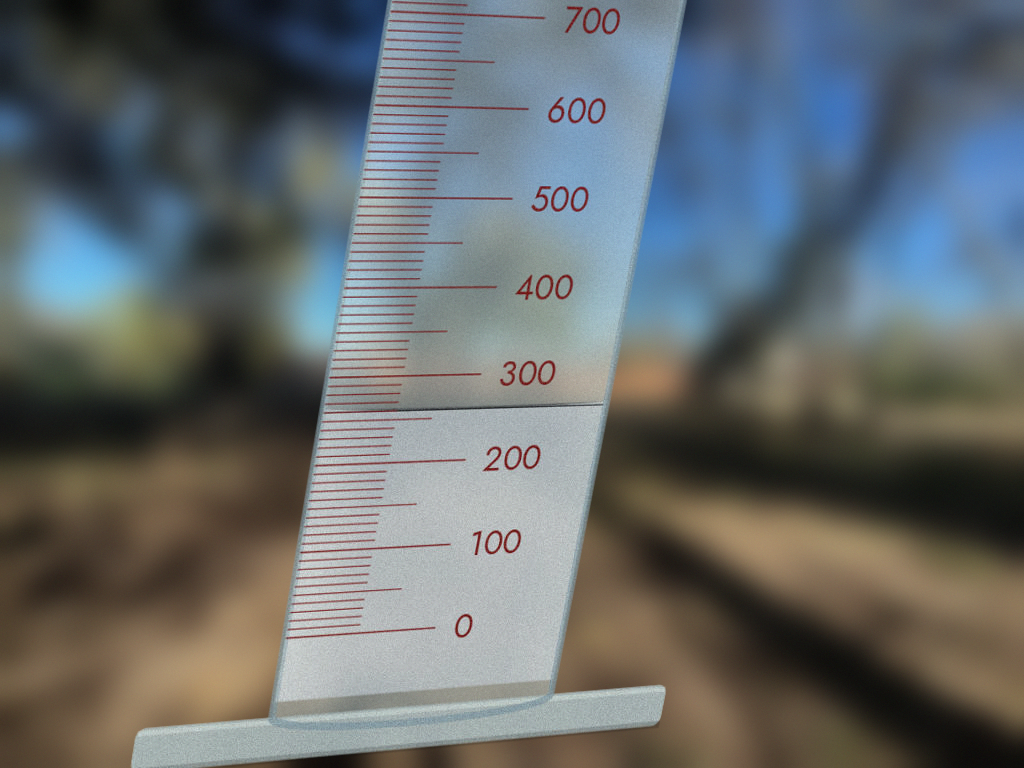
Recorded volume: 260
